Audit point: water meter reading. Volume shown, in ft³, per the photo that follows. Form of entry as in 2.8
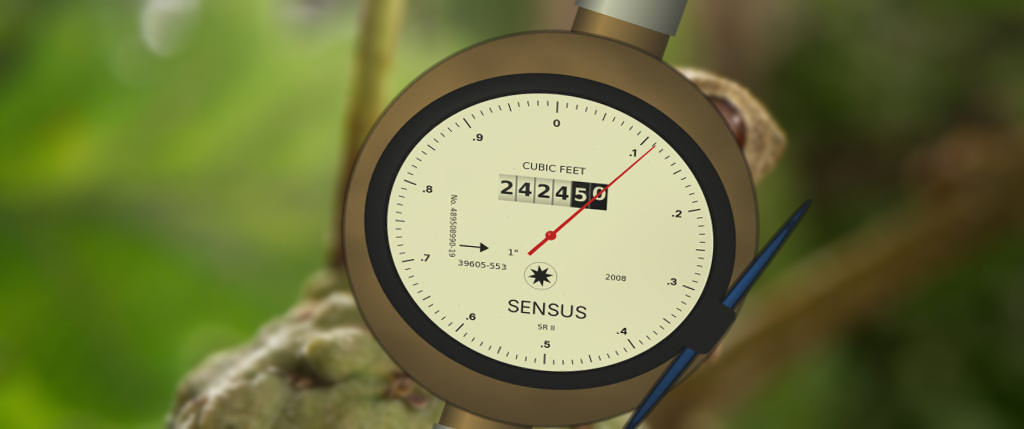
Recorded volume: 242450.11
